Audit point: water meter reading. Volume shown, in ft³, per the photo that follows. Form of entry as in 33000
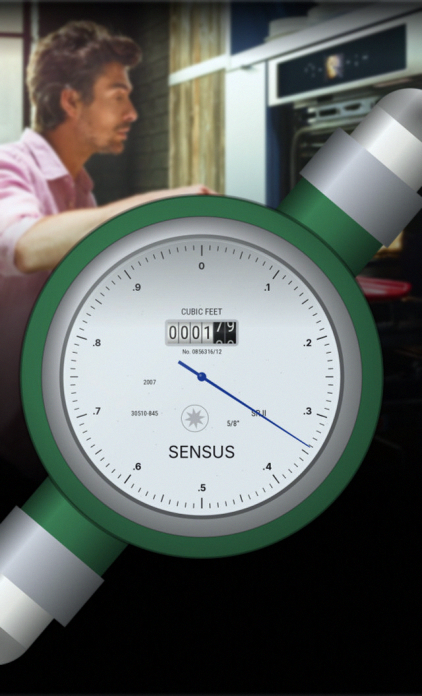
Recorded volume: 179.34
